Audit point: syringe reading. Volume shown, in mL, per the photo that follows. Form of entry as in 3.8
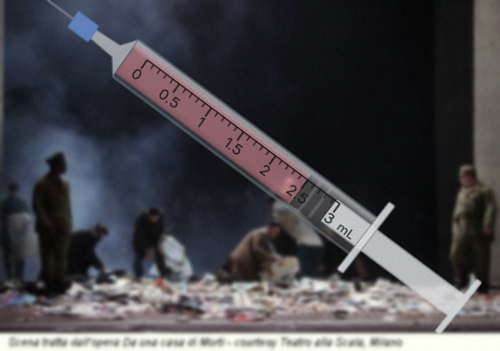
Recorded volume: 2.5
